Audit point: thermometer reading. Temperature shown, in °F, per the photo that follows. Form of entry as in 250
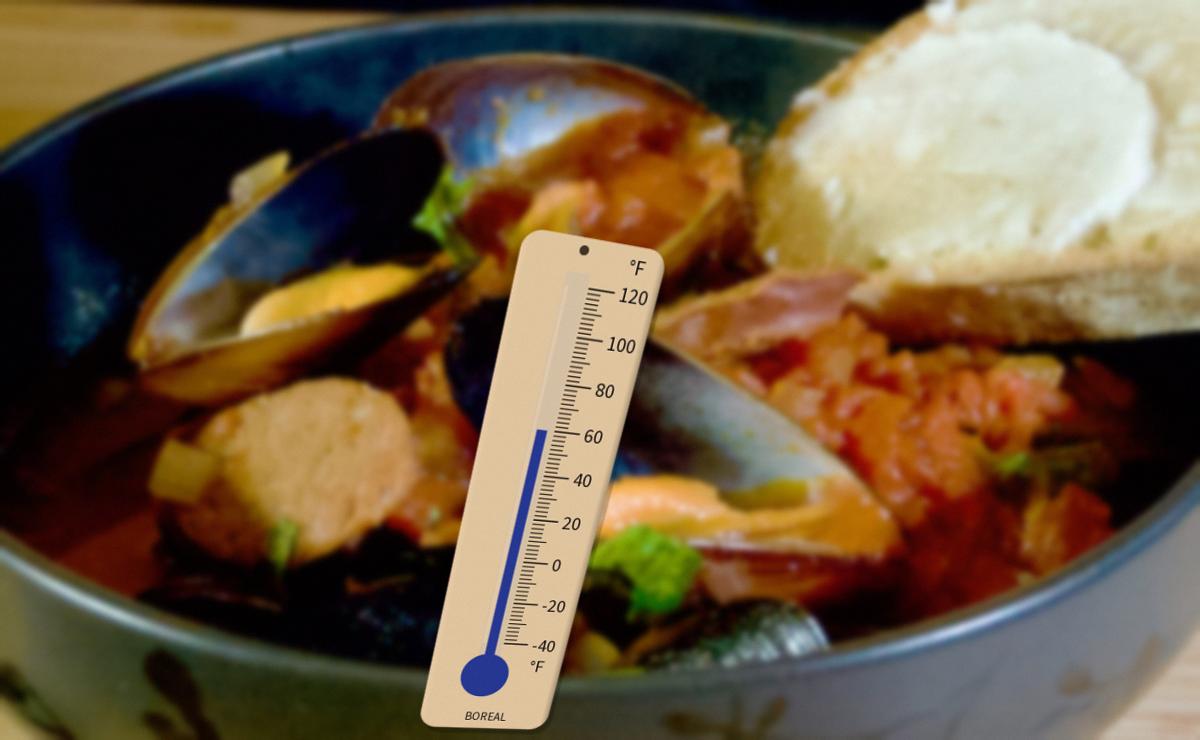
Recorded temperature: 60
